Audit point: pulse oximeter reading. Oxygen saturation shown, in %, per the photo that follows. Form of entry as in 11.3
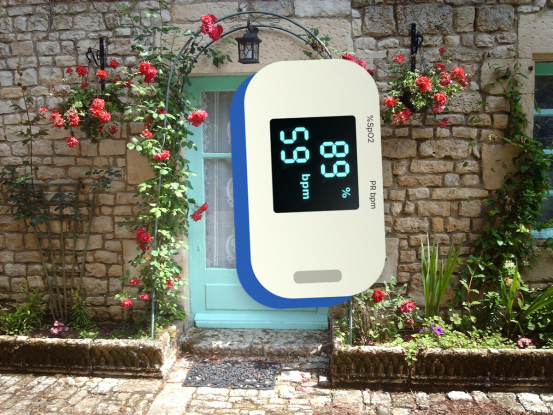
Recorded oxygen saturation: 89
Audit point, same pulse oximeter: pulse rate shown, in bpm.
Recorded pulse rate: 59
